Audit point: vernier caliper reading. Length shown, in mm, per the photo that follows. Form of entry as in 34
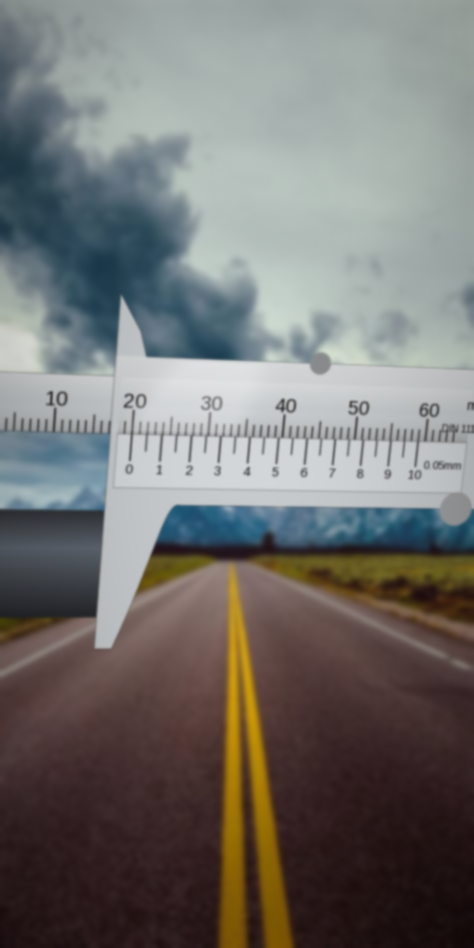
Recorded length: 20.0
